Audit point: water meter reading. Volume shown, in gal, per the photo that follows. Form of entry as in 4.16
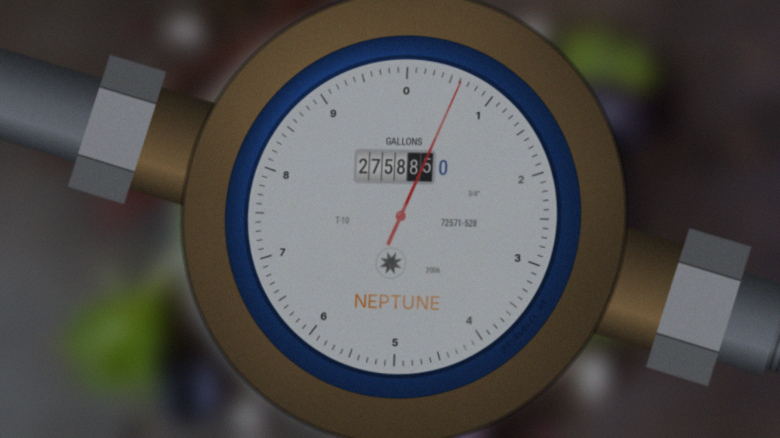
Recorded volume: 2758850.6
